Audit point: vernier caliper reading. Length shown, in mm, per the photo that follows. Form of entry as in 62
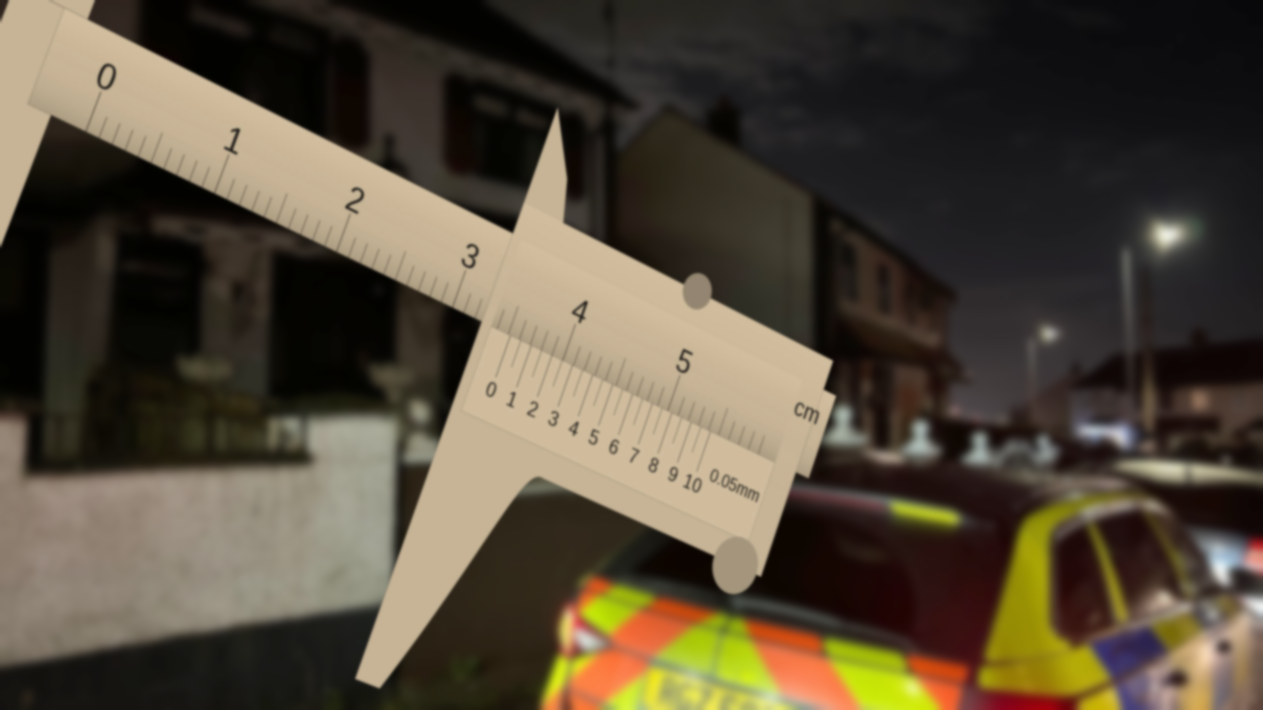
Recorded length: 35.2
